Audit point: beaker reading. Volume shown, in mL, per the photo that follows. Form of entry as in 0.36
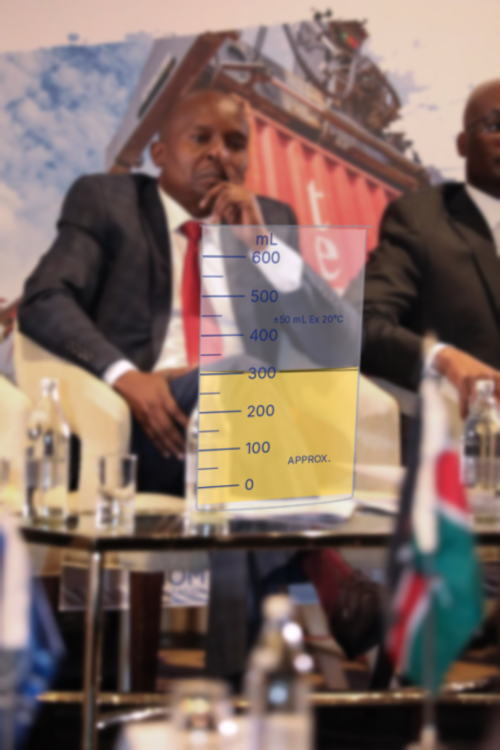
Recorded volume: 300
